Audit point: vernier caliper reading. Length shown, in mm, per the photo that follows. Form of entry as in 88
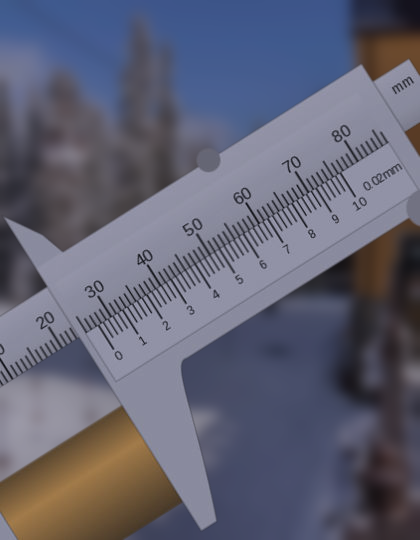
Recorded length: 27.4
